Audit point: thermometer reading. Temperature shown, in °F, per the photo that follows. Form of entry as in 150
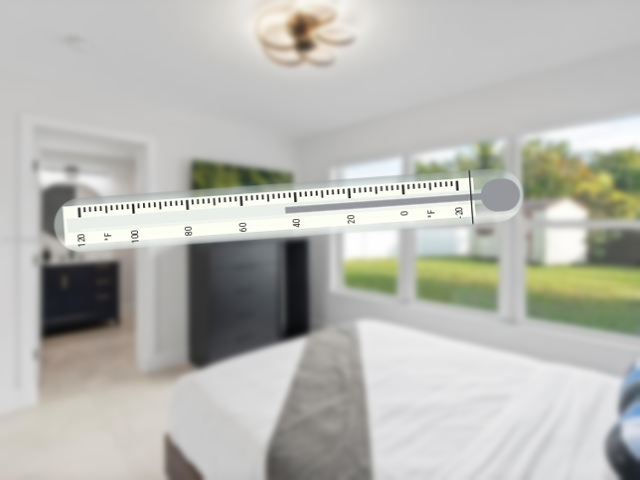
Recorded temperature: 44
